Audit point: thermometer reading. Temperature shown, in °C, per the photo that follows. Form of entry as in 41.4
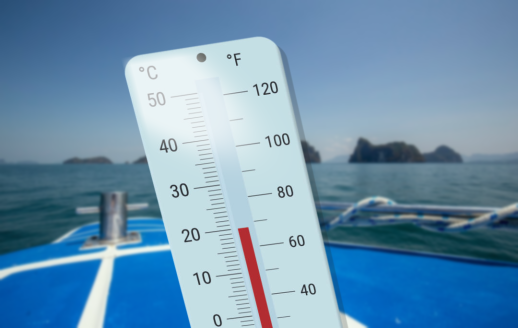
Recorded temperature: 20
